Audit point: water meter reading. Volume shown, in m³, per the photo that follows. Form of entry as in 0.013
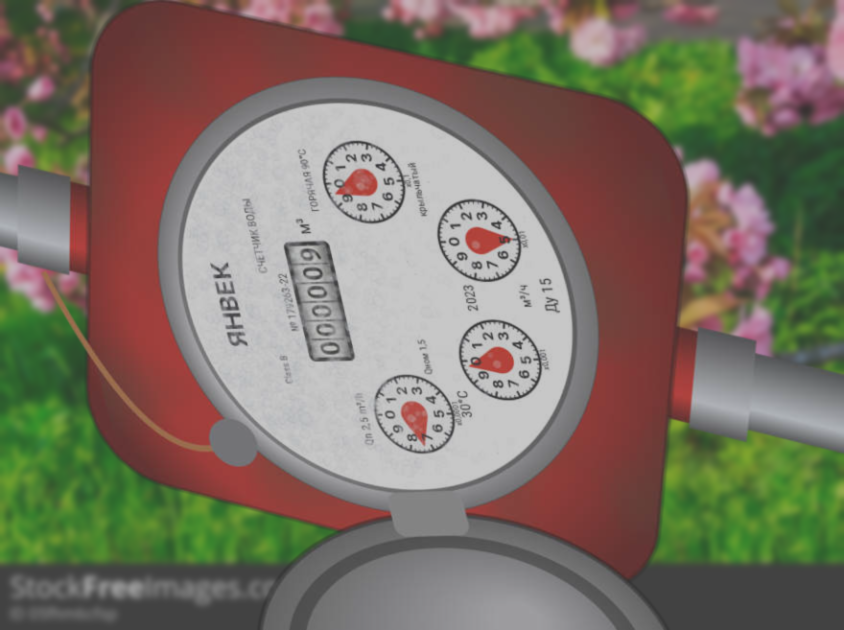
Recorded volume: 8.9497
